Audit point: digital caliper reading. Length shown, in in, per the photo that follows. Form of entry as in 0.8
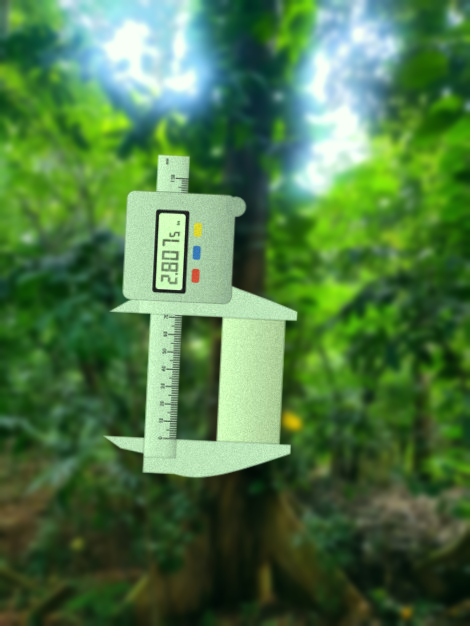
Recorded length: 2.8075
